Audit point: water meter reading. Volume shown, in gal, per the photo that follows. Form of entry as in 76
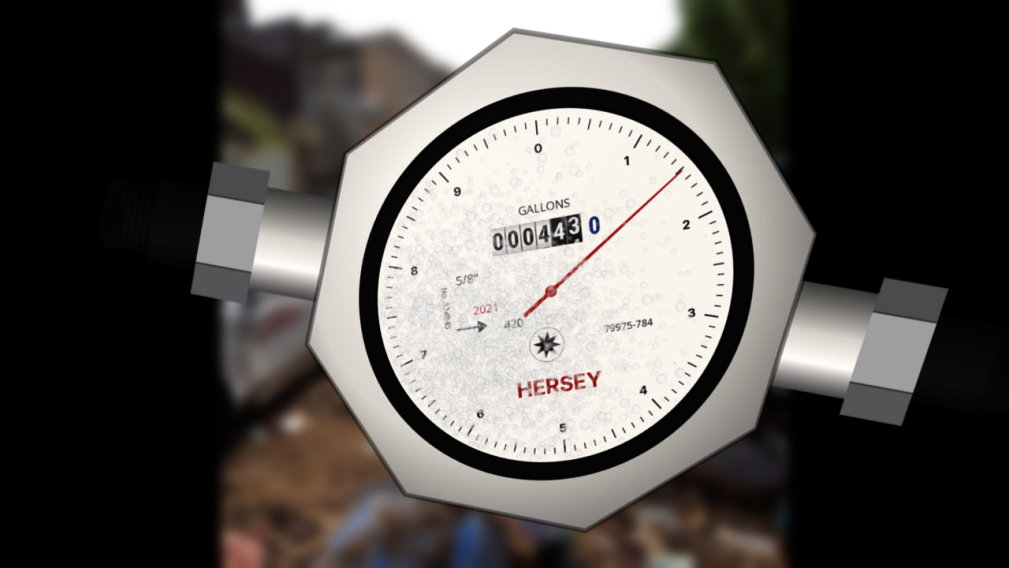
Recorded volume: 4431.5
